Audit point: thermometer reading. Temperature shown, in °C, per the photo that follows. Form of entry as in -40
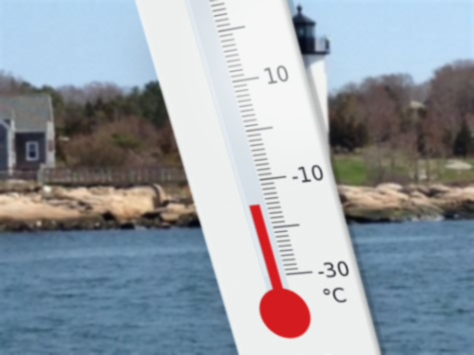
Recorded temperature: -15
